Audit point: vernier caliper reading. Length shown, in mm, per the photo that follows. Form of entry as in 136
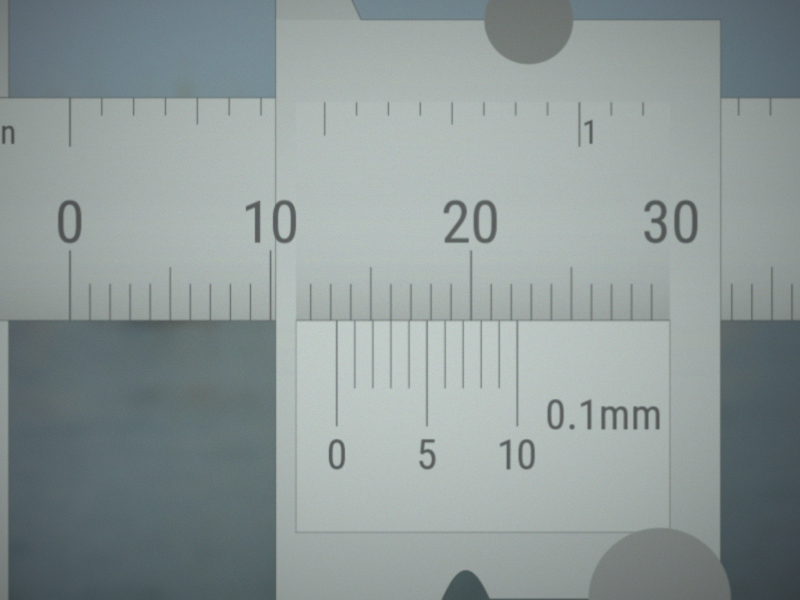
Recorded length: 13.3
